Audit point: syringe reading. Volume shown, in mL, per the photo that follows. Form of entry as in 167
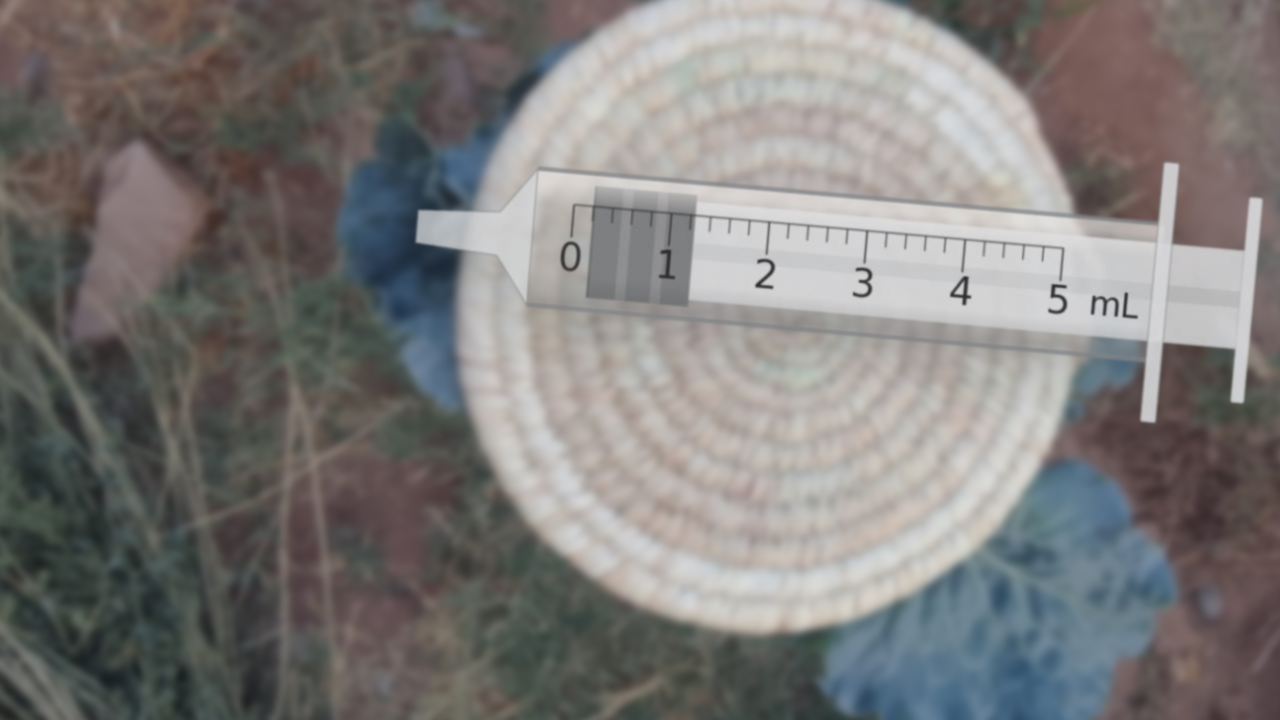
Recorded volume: 0.2
